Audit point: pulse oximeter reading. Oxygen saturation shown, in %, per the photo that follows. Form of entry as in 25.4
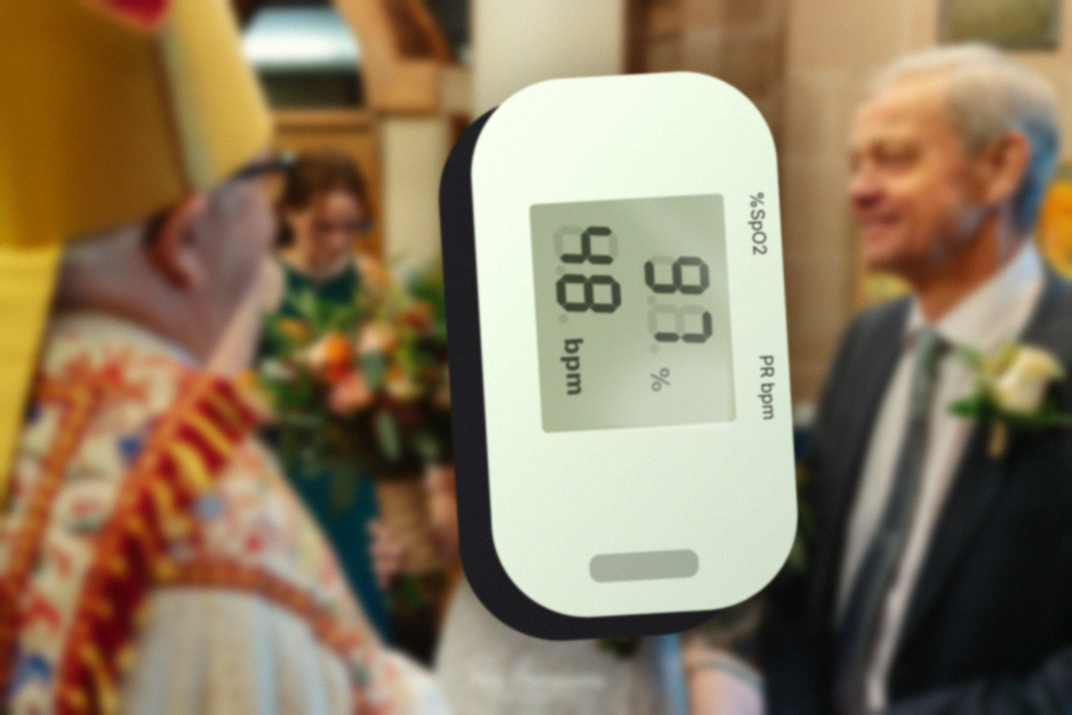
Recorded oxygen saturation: 97
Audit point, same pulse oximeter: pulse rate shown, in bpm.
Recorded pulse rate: 48
